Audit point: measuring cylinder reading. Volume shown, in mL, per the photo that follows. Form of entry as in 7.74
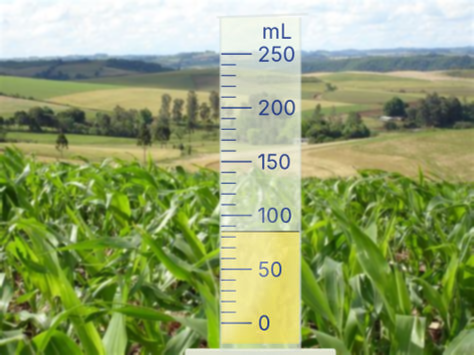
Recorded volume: 85
